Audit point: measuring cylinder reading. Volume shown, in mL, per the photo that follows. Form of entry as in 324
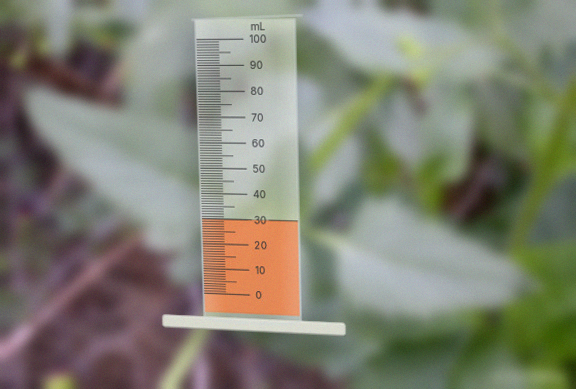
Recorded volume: 30
